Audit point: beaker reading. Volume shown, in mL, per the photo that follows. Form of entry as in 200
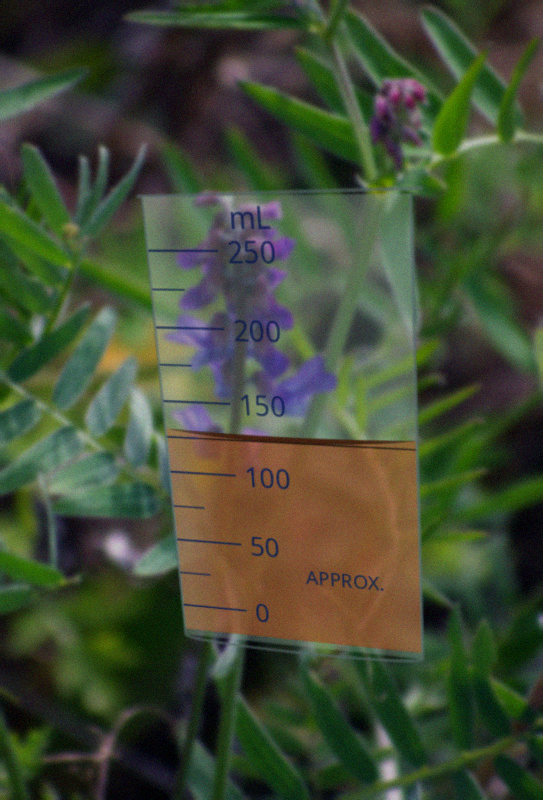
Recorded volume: 125
